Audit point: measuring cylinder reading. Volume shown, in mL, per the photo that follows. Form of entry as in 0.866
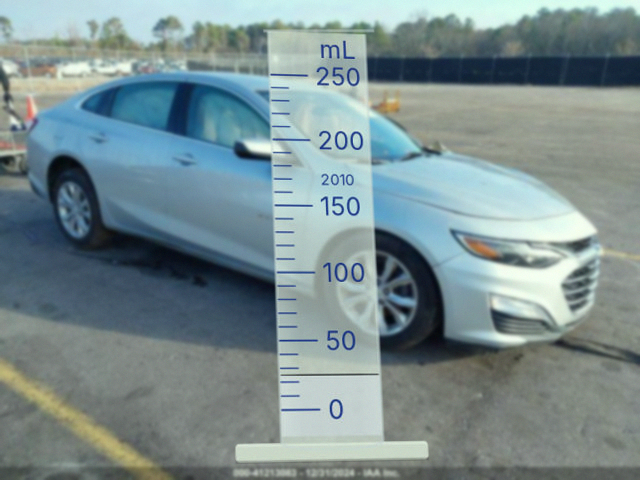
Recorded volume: 25
